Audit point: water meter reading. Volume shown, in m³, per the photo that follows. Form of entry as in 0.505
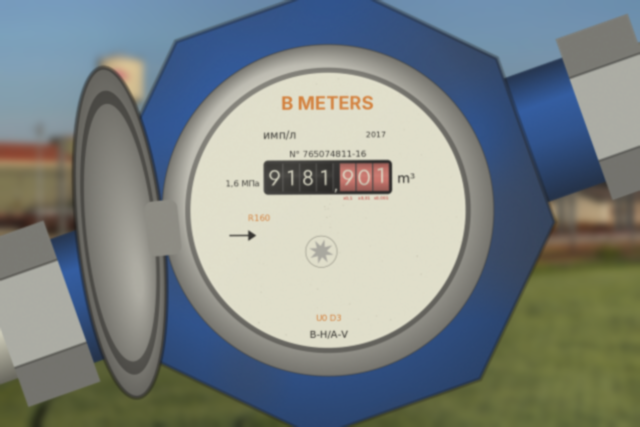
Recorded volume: 9181.901
